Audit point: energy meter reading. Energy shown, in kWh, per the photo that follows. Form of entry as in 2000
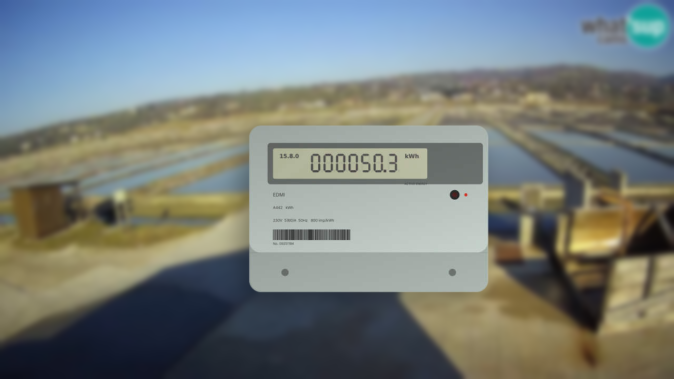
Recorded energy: 50.3
